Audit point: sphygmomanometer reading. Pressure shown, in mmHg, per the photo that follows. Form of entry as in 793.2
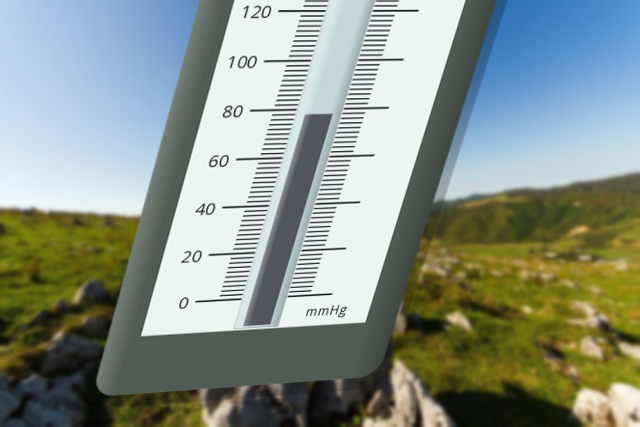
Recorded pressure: 78
